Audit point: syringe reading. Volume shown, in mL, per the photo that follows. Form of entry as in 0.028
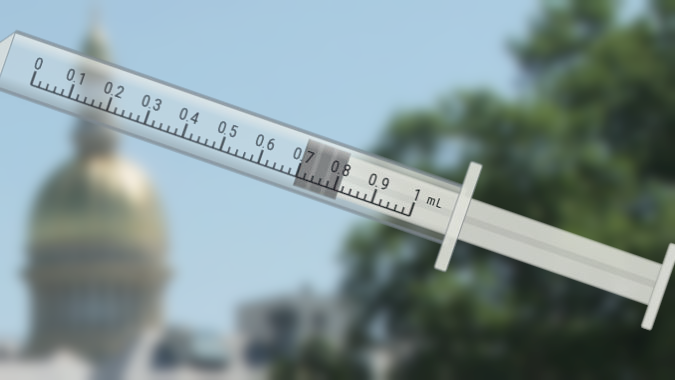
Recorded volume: 0.7
